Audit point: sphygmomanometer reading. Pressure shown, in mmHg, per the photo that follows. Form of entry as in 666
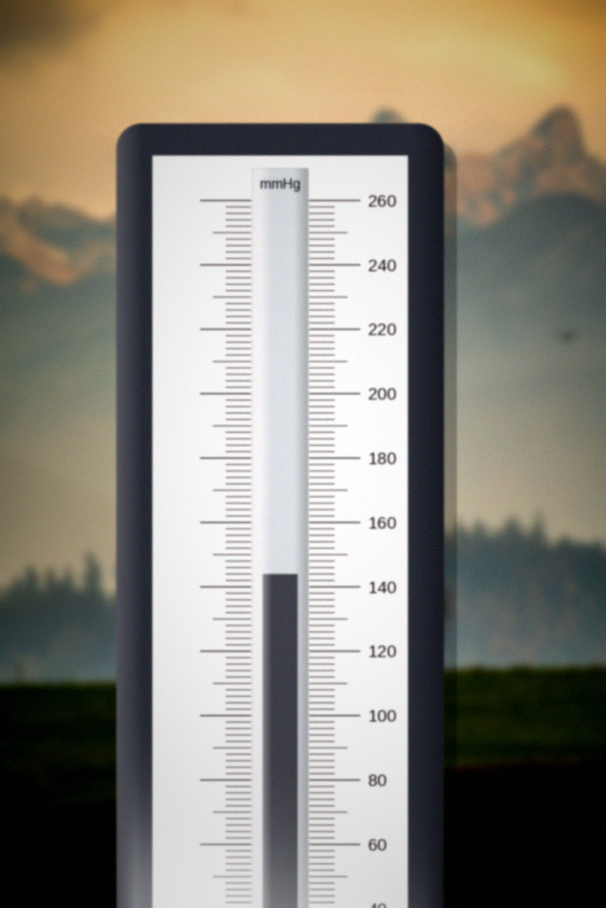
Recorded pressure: 144
